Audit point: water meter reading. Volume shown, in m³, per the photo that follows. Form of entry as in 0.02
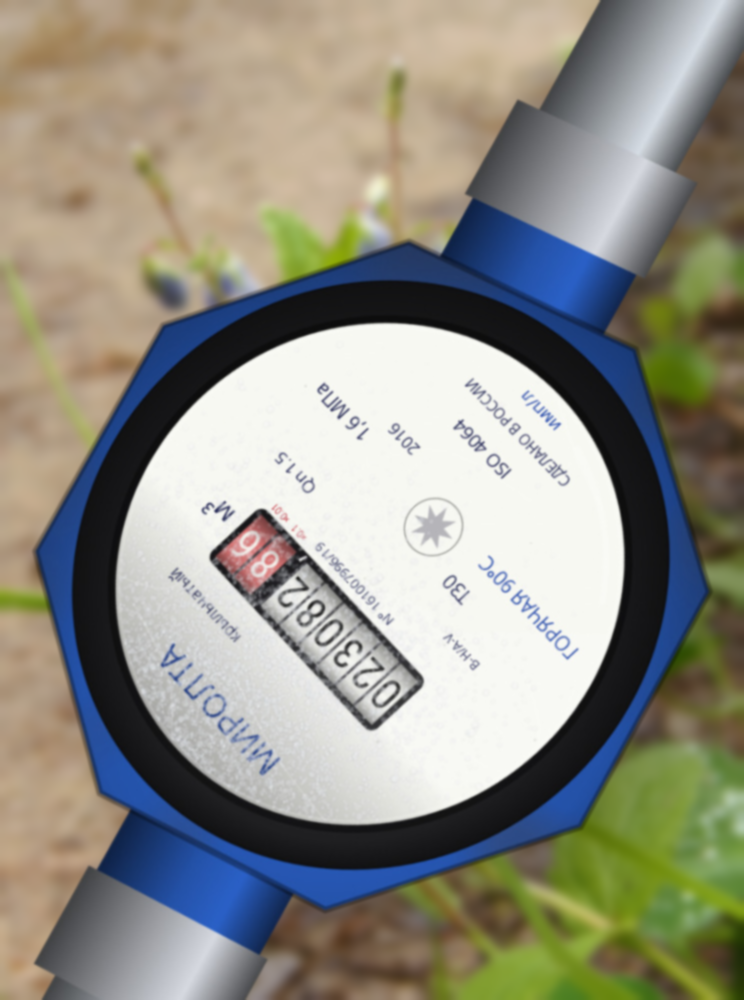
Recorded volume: 23082.86
